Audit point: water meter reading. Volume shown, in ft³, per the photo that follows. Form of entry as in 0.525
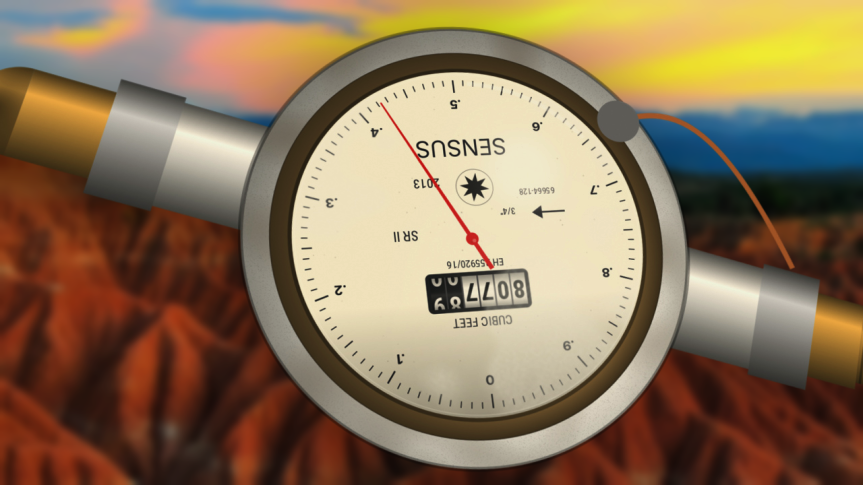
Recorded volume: 807789.42
